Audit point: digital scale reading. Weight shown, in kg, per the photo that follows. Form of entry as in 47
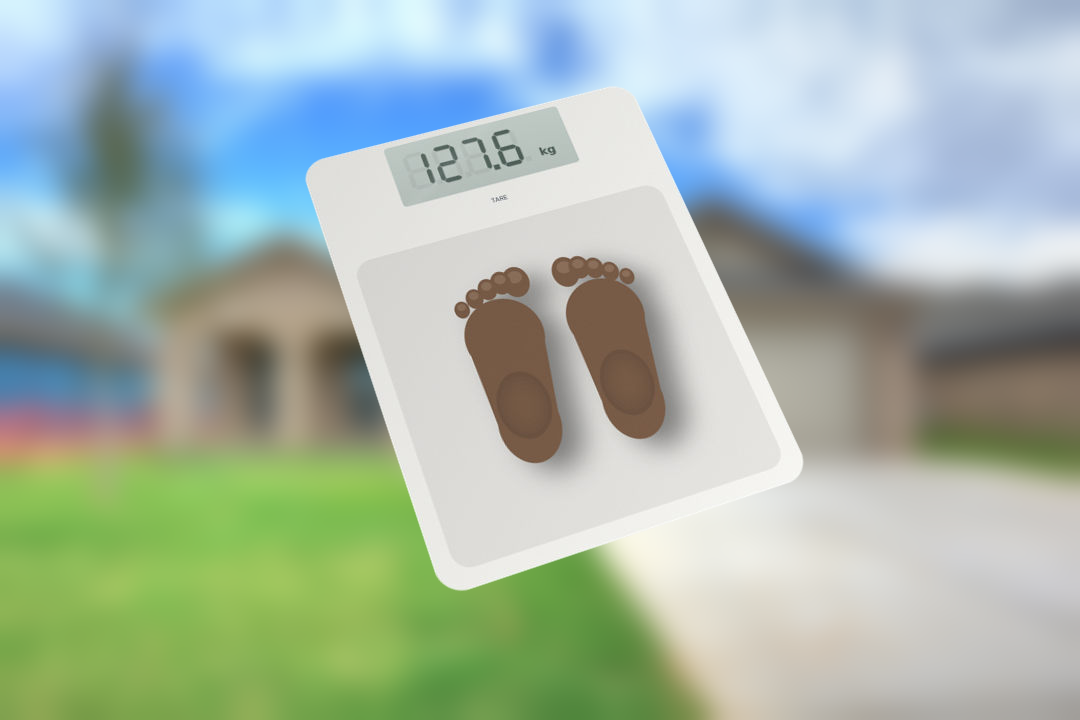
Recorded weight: 127.6
